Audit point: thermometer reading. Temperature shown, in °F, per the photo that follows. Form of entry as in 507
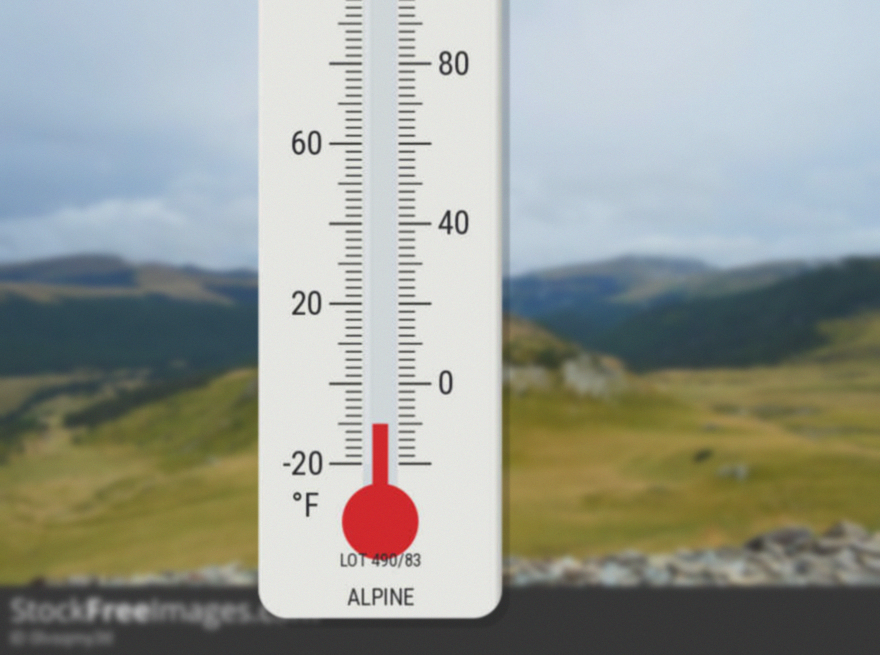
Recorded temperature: -10
